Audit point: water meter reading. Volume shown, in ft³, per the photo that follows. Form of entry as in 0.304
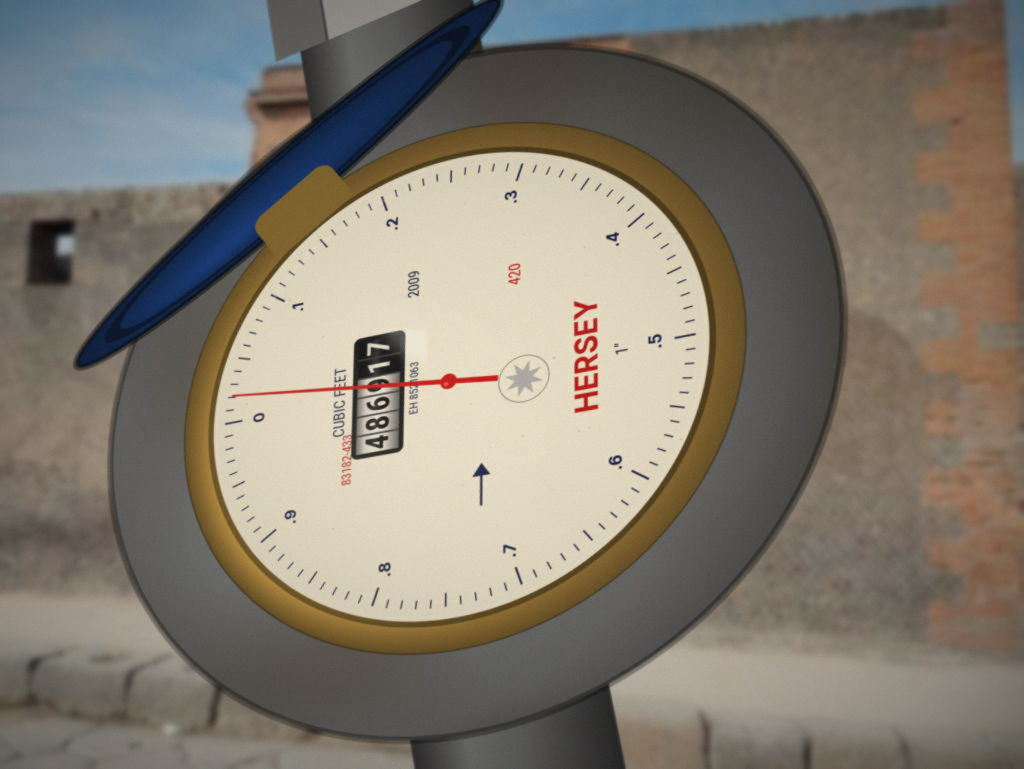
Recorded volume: 486917.02
